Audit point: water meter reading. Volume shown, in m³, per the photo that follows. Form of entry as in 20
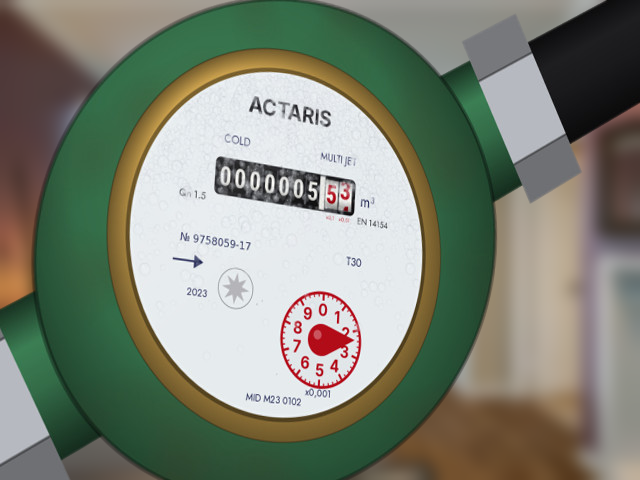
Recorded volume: 5.532
